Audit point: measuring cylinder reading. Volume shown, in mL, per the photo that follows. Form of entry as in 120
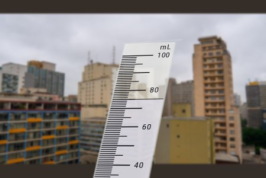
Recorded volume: 75
